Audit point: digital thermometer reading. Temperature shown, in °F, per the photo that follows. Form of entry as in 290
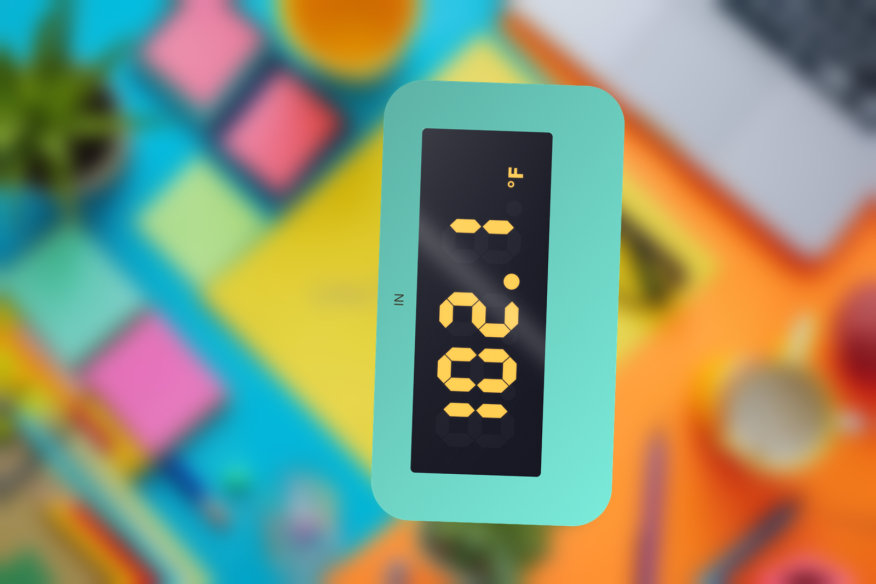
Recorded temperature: 102.1
